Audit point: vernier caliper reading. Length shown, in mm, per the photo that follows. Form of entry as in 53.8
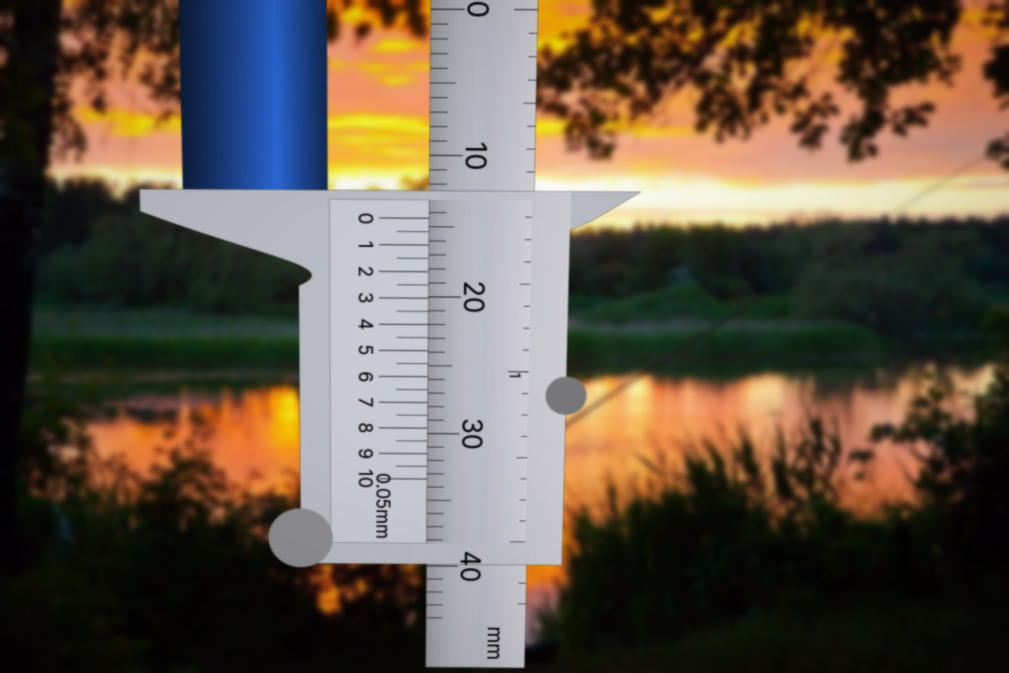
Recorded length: 14.4
